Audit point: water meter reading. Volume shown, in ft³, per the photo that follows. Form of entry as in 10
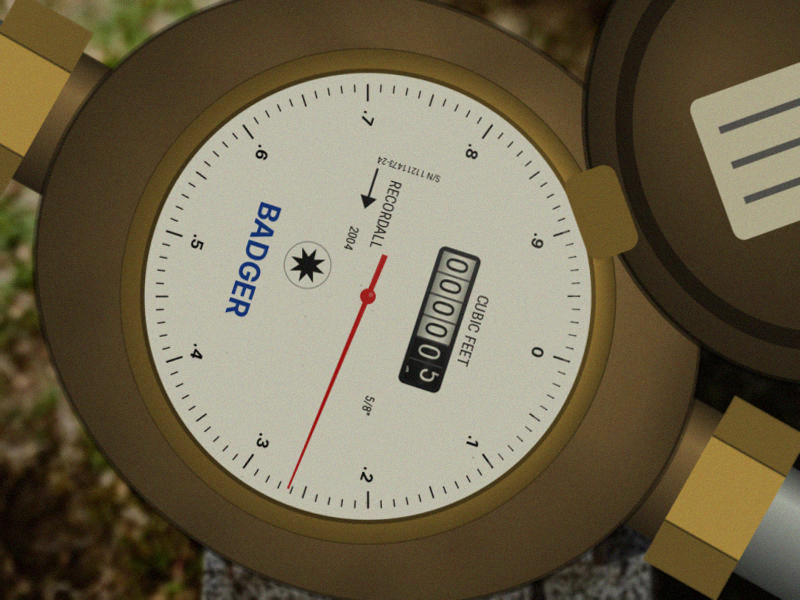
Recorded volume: 5.26
